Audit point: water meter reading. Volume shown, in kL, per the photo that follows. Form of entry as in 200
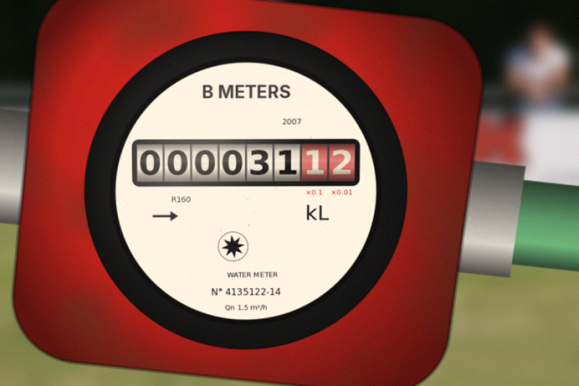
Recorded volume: 31.12
